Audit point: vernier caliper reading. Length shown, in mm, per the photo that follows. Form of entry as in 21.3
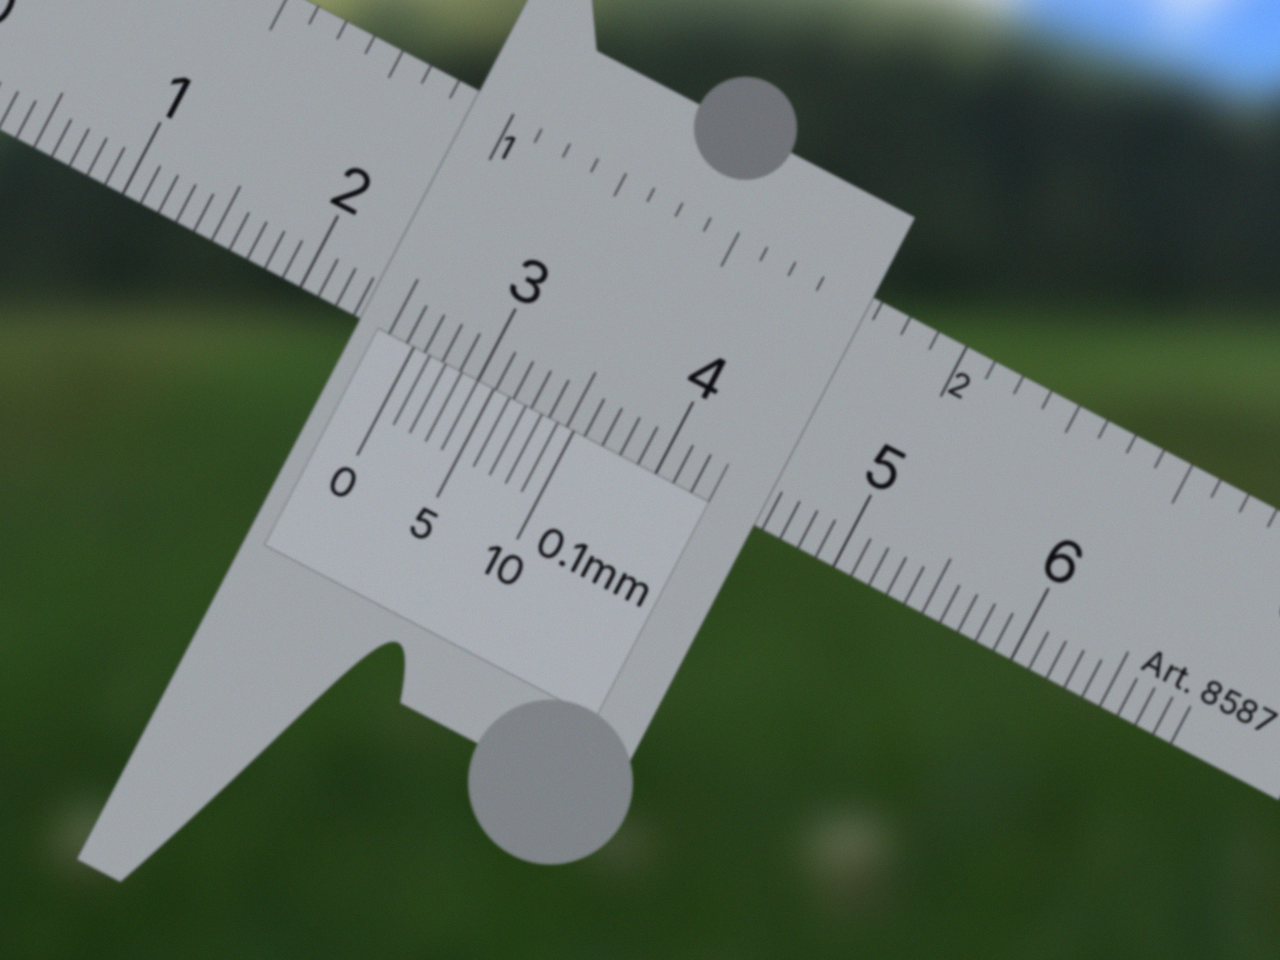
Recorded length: 26.4
